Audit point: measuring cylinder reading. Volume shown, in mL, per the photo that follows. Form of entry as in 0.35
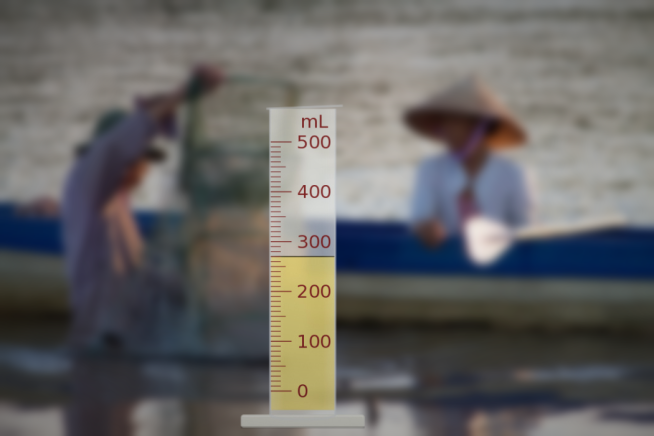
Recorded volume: 270
